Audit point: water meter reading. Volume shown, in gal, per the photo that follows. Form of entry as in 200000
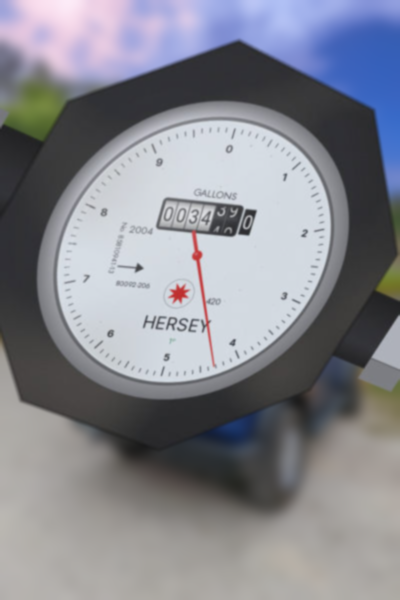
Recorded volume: 34394.3
